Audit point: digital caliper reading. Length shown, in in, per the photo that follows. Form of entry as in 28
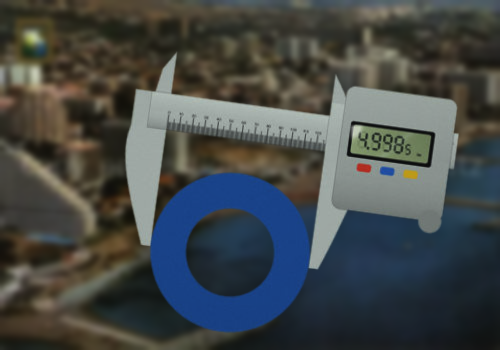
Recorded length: 4.9985
